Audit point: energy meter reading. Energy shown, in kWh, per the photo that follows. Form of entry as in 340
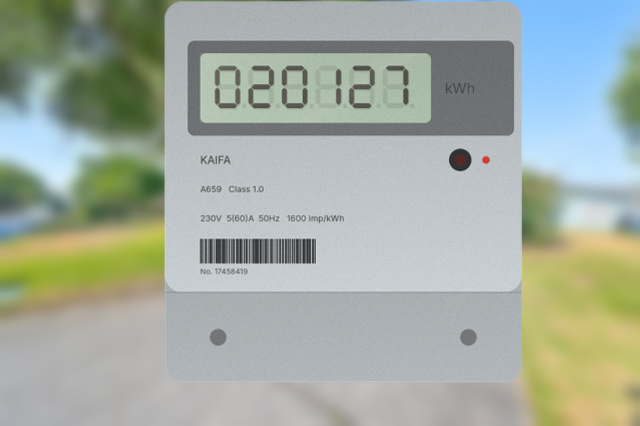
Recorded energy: 20127
